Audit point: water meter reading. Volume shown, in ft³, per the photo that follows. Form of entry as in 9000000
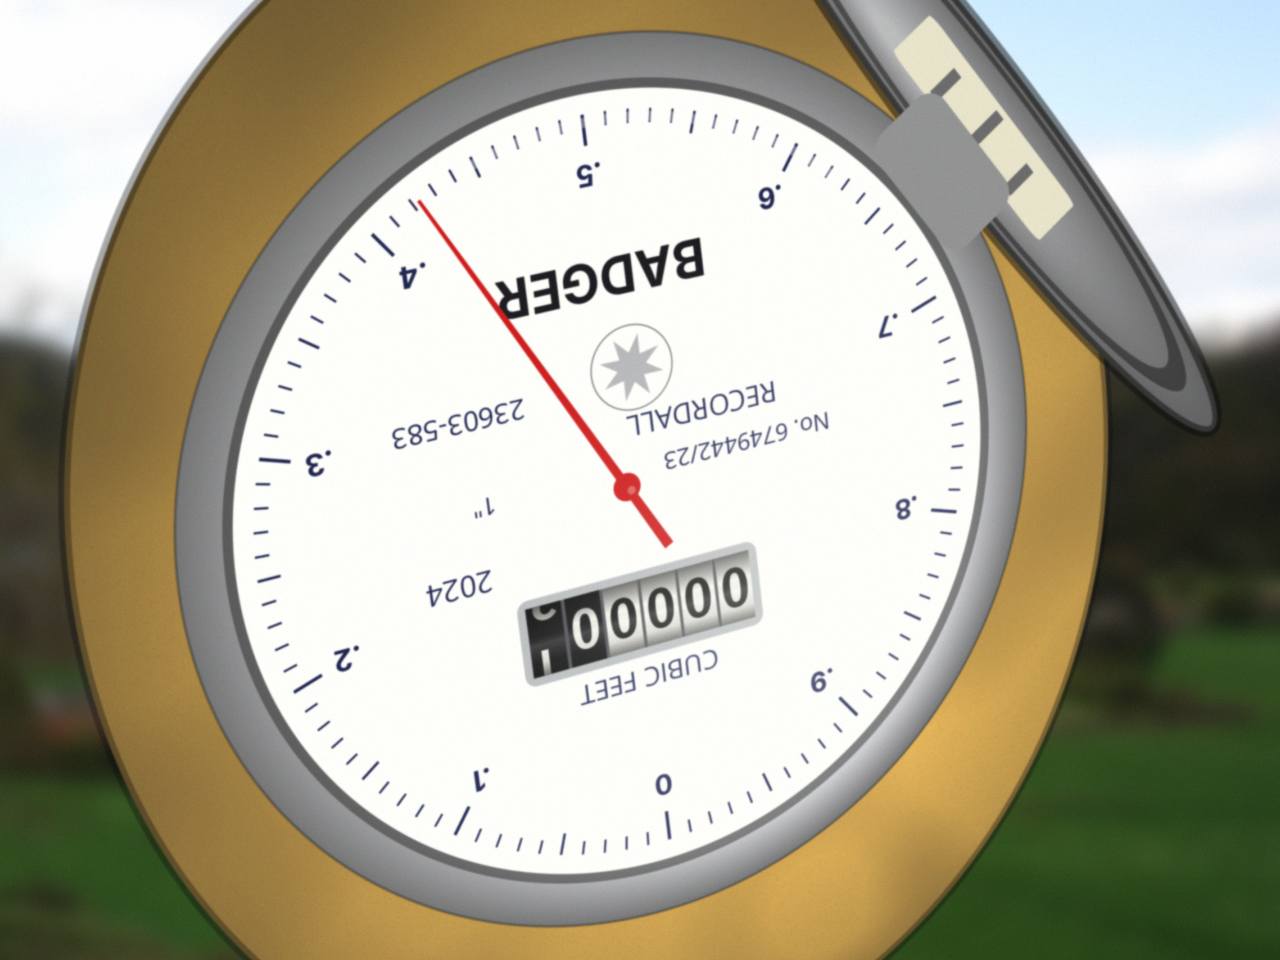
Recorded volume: 1.42
